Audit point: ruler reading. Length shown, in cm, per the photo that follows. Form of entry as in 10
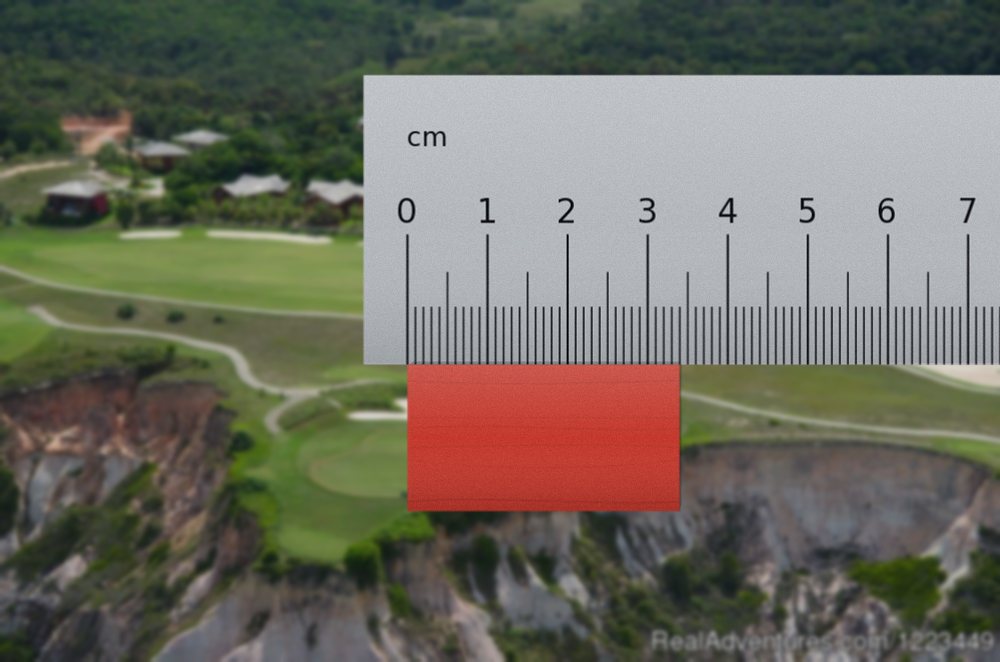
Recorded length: 3.4
